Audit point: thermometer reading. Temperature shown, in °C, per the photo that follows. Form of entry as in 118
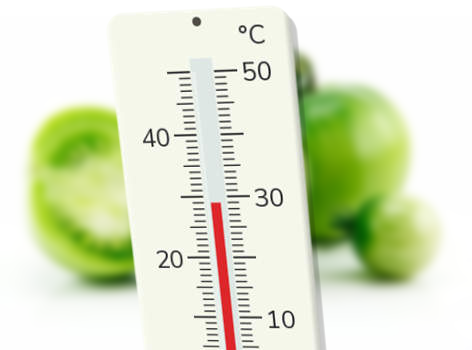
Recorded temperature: 29
